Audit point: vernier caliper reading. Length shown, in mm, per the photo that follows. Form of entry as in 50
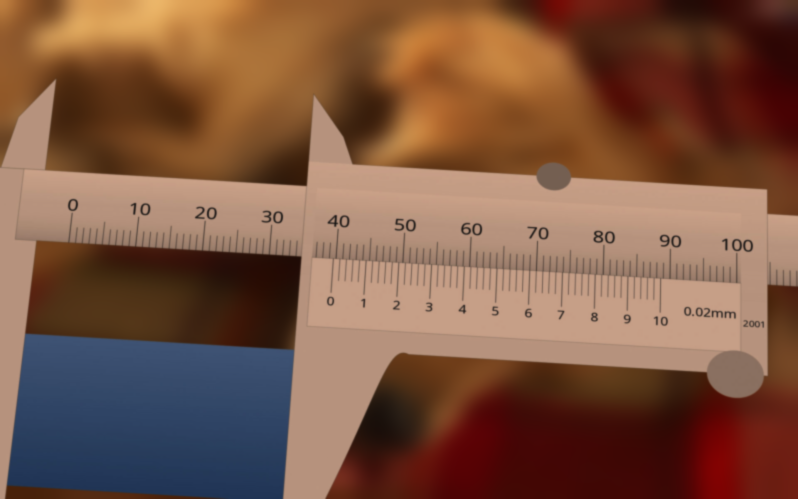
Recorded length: 39.6
